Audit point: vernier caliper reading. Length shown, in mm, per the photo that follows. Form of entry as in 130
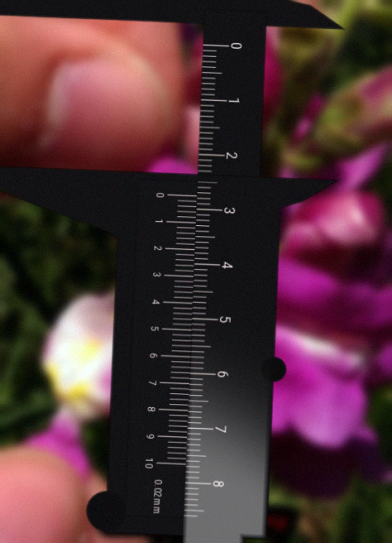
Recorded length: 27.6
